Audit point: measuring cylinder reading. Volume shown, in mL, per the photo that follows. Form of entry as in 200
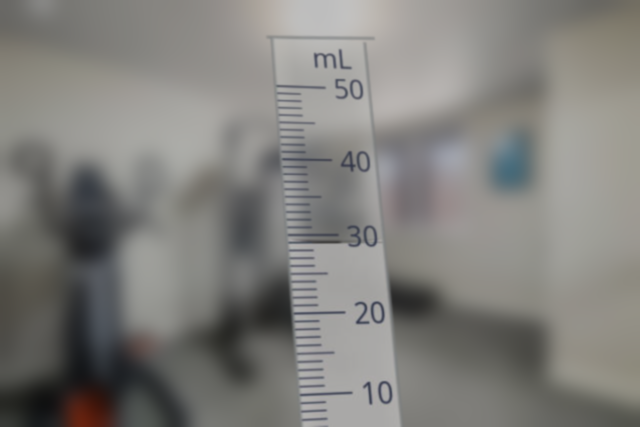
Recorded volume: 29
